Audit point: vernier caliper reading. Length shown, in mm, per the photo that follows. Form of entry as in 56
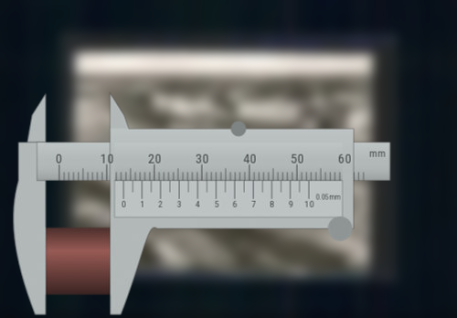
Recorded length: 13.5
